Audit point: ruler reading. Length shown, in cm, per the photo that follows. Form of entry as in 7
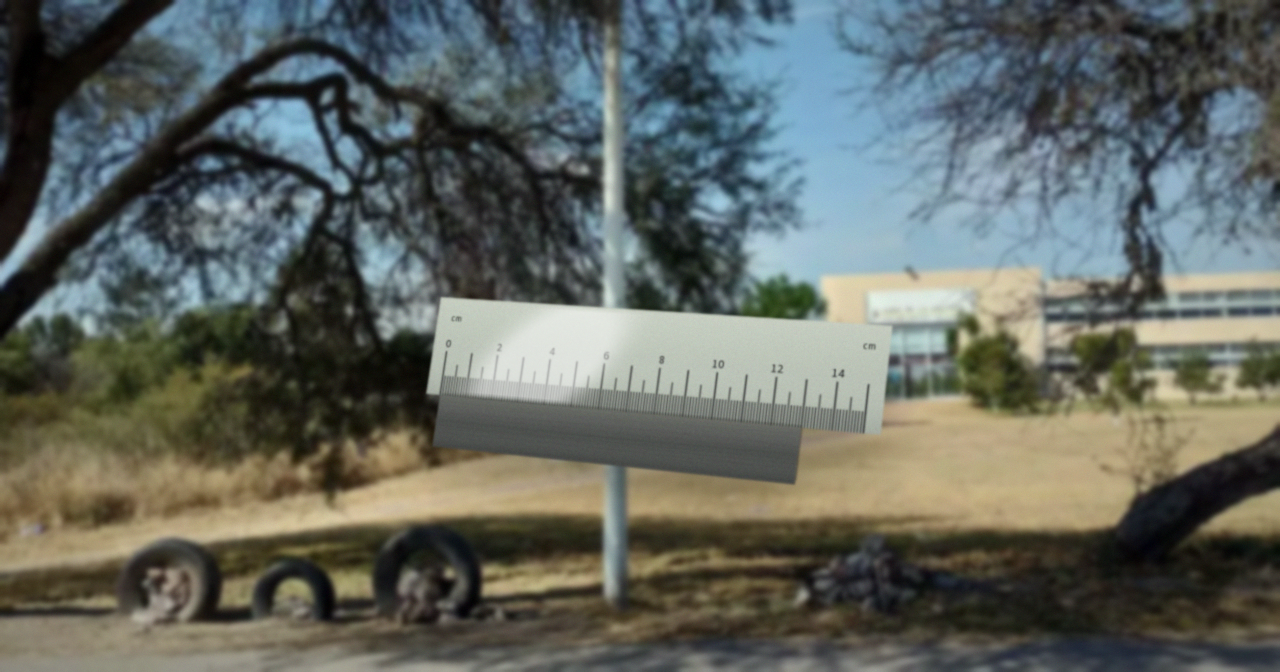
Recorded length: 13
